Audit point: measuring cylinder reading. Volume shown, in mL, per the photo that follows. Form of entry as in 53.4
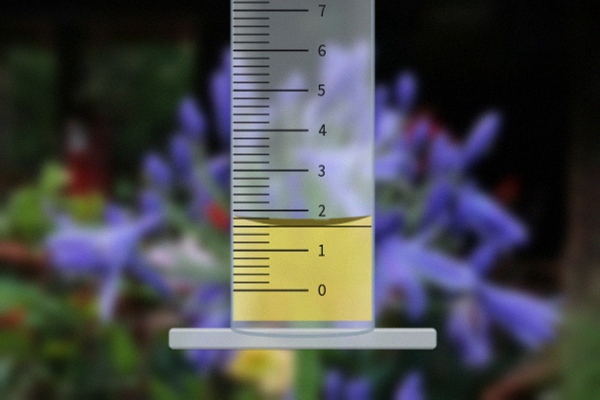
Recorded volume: 1.6
